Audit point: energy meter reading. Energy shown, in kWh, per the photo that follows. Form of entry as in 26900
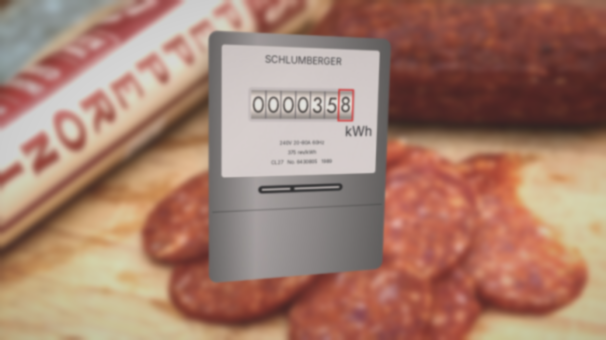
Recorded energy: 35.8
